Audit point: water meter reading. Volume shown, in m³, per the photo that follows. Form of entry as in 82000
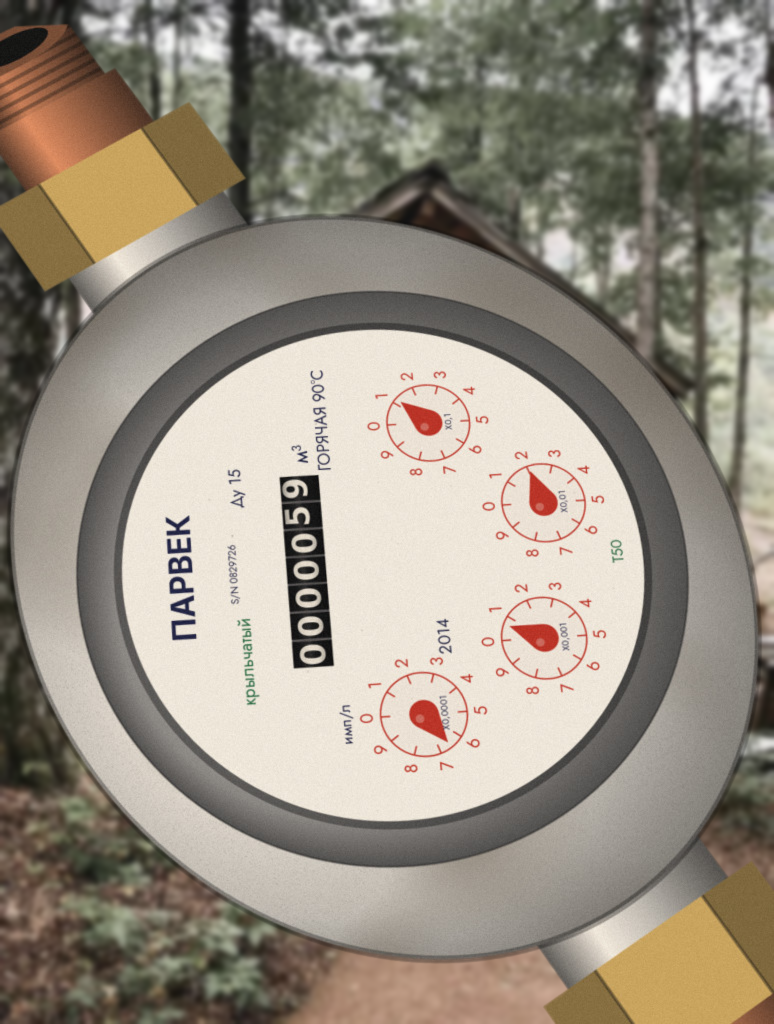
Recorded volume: 59.1206
